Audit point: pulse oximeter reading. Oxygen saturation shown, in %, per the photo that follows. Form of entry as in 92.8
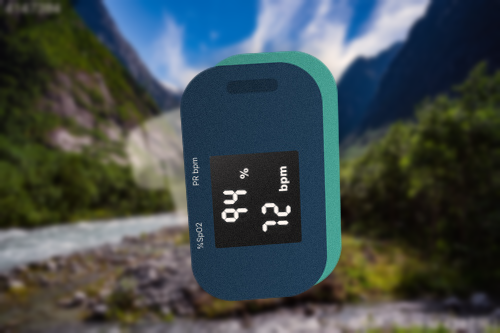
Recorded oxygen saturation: 94
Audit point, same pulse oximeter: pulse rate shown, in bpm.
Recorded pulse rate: 72
